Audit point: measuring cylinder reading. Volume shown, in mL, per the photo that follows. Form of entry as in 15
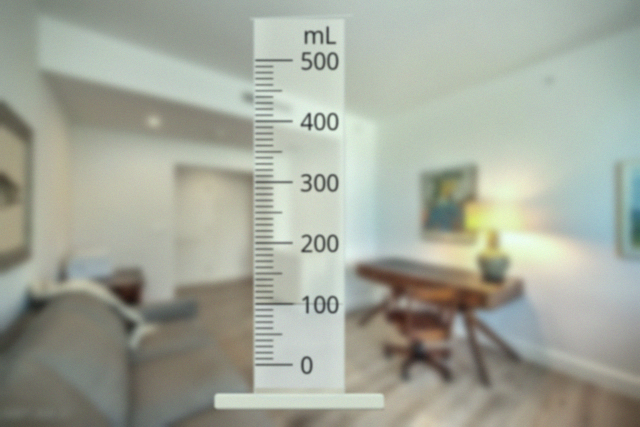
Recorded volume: 100
